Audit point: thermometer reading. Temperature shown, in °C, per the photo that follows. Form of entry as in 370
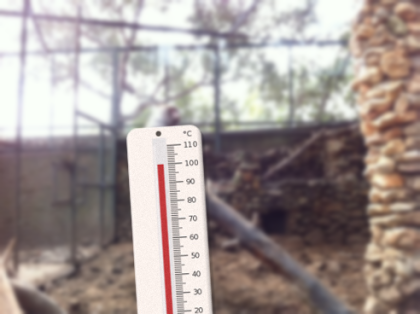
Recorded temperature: 100
